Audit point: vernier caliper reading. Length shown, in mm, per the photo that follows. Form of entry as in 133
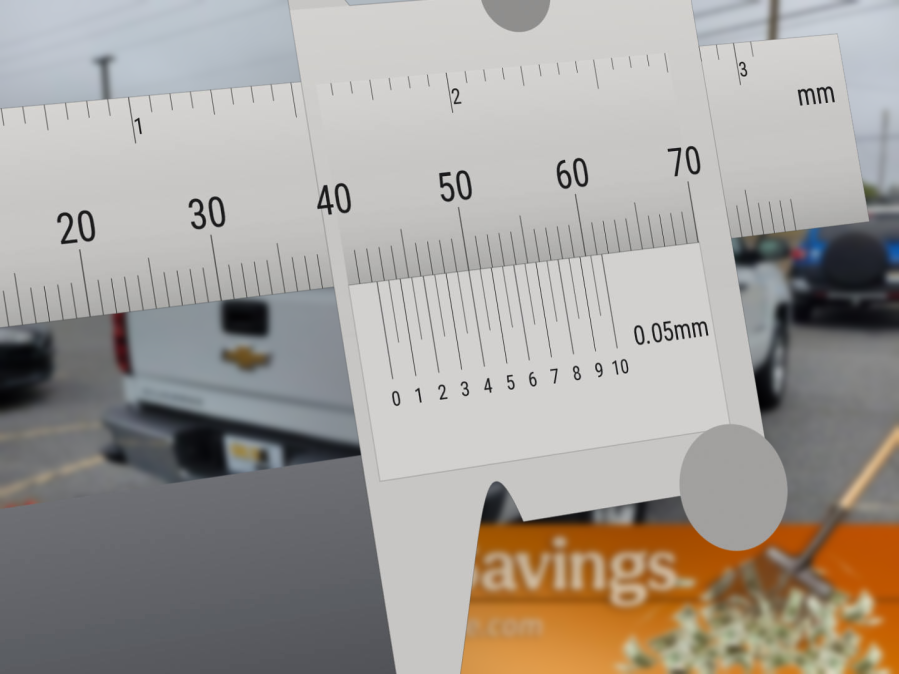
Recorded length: 42.4
